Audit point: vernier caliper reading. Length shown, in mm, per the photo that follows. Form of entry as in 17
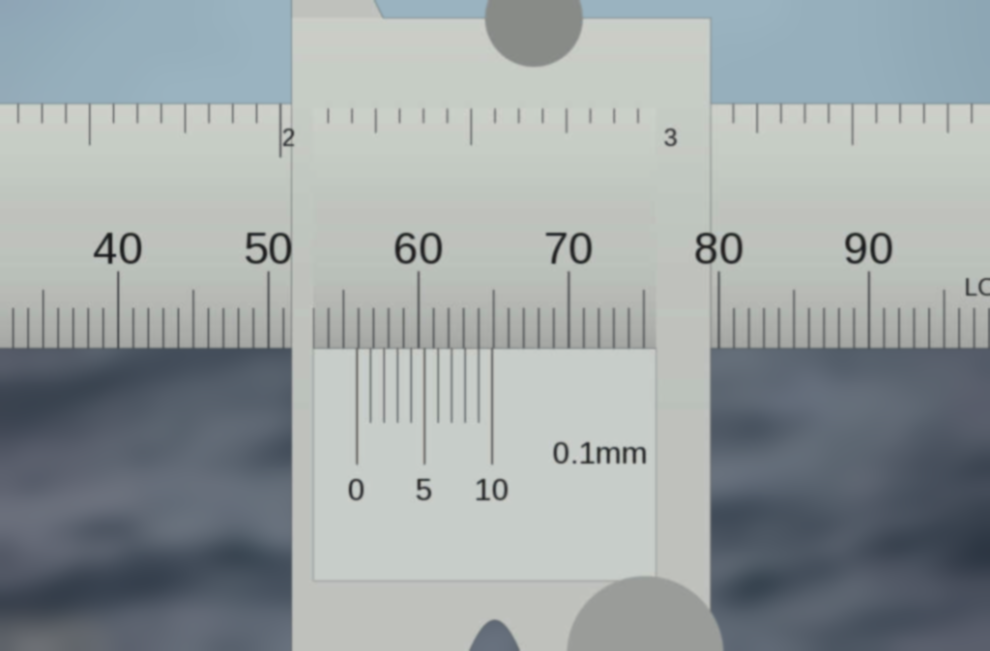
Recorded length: 55.9
